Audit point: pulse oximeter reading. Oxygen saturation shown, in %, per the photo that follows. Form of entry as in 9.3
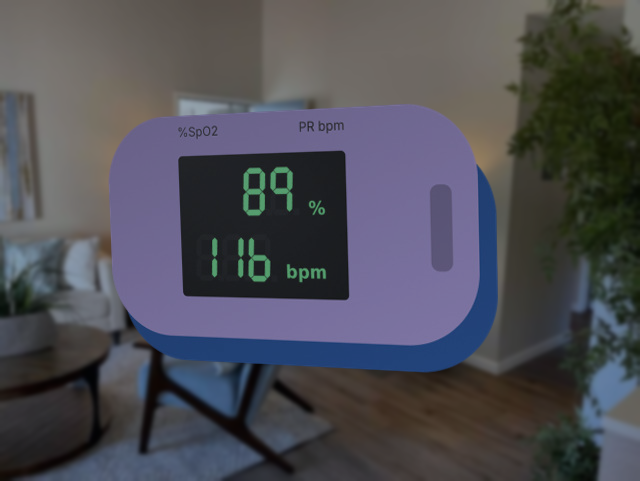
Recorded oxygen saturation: 89
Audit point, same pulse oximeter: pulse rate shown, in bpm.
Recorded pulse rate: 116
